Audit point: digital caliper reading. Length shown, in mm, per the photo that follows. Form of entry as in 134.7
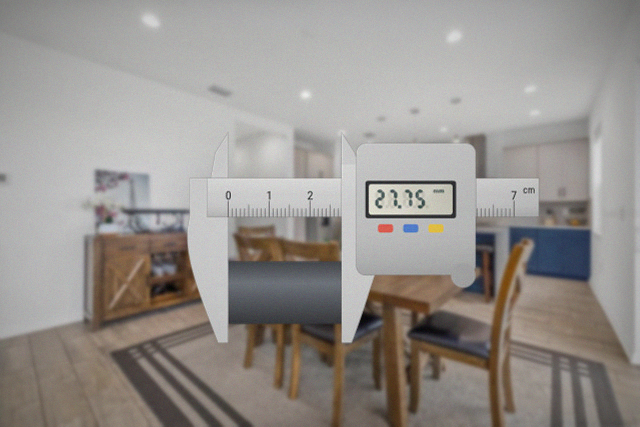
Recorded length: 27.75
